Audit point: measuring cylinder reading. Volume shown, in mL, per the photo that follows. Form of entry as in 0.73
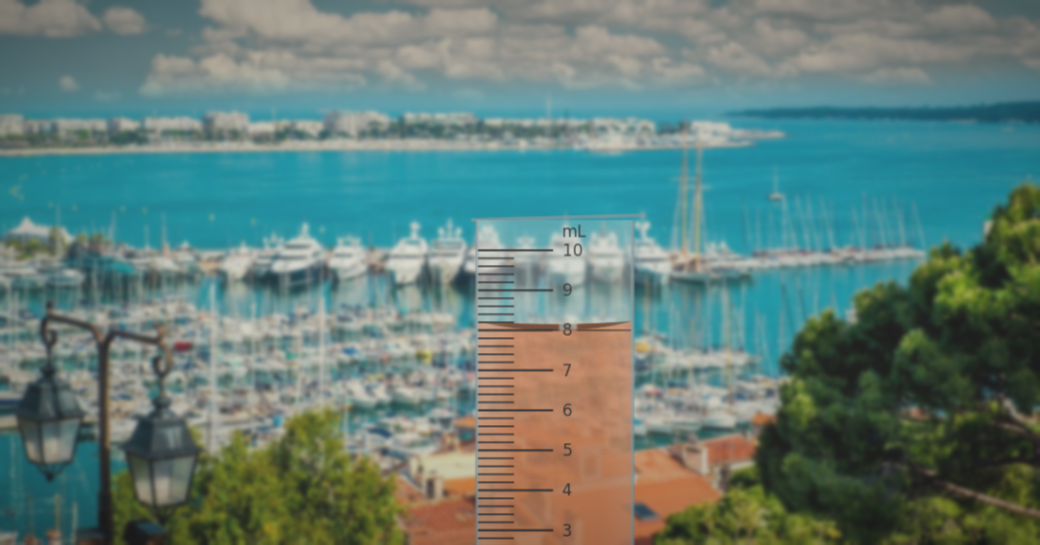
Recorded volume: 8
